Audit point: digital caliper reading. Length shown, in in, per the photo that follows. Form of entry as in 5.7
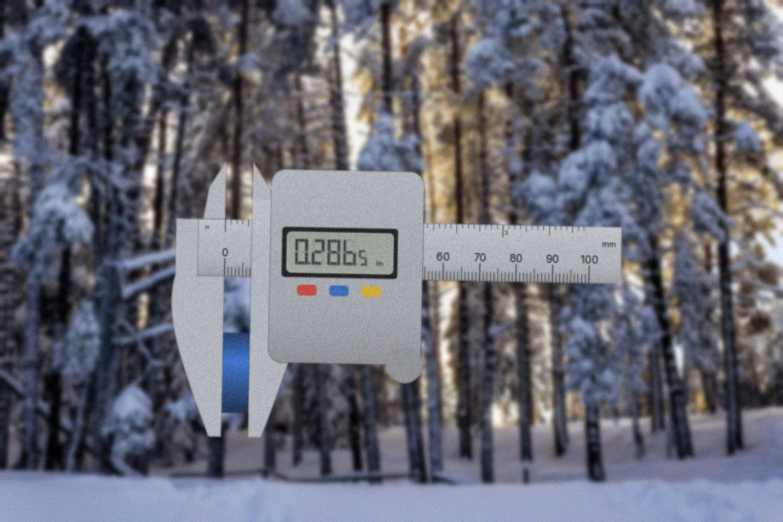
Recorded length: 0.2865
